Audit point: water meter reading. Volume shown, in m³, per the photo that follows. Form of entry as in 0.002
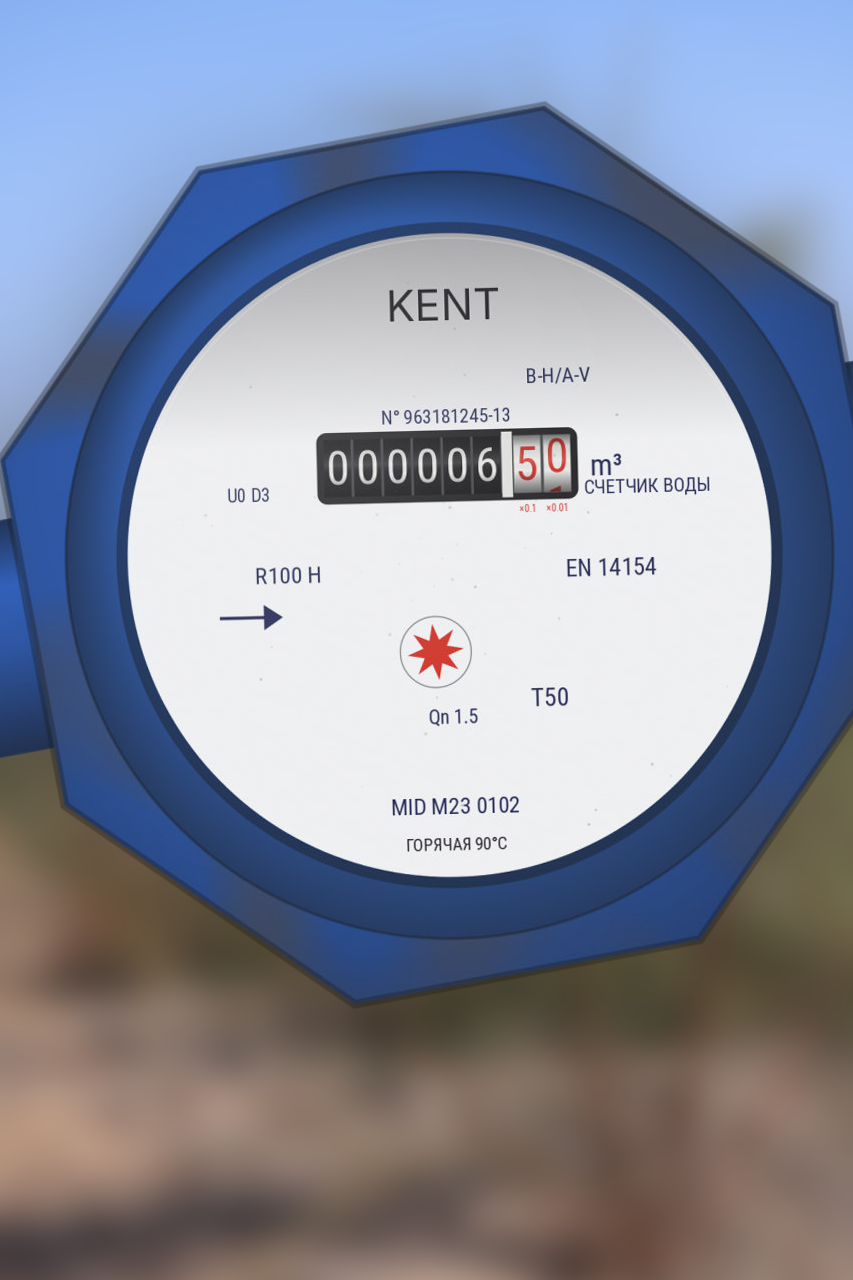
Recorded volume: 6.50
